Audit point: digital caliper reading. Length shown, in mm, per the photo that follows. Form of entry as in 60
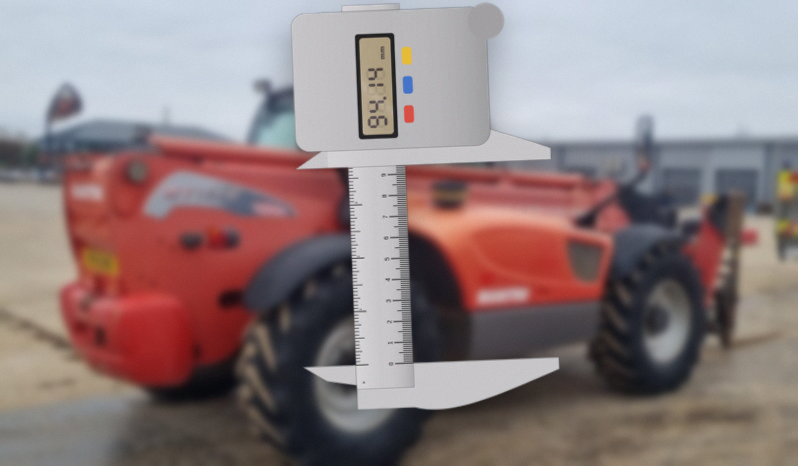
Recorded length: 94.14
